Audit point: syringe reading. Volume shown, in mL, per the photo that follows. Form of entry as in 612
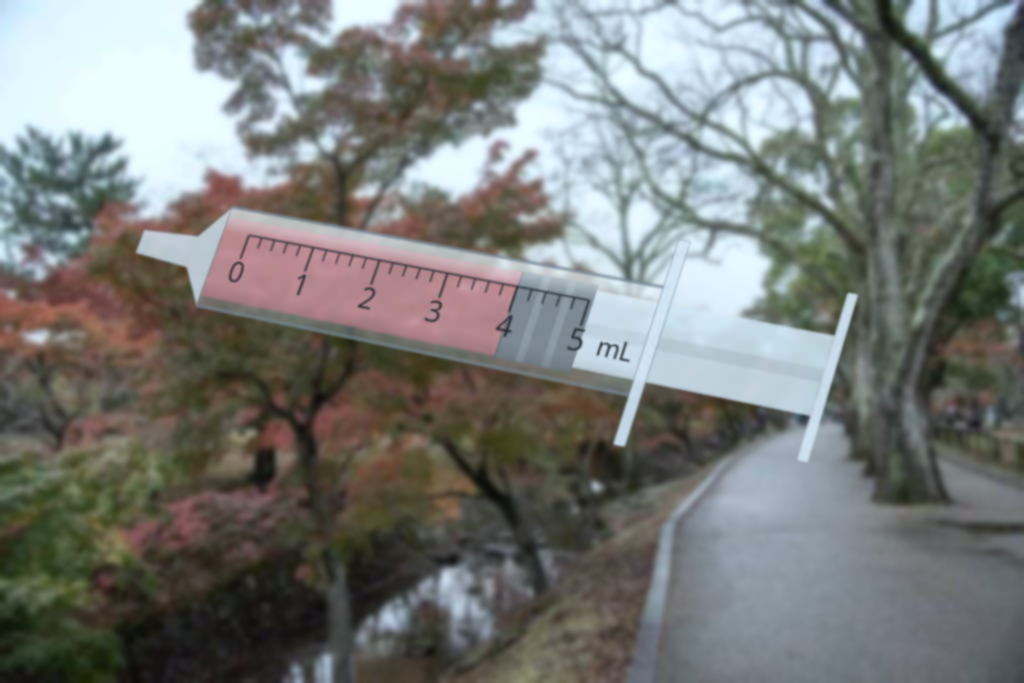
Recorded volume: 4
